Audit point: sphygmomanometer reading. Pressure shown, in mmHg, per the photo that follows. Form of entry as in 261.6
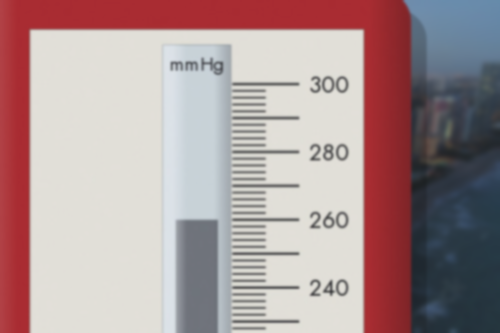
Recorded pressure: 260
